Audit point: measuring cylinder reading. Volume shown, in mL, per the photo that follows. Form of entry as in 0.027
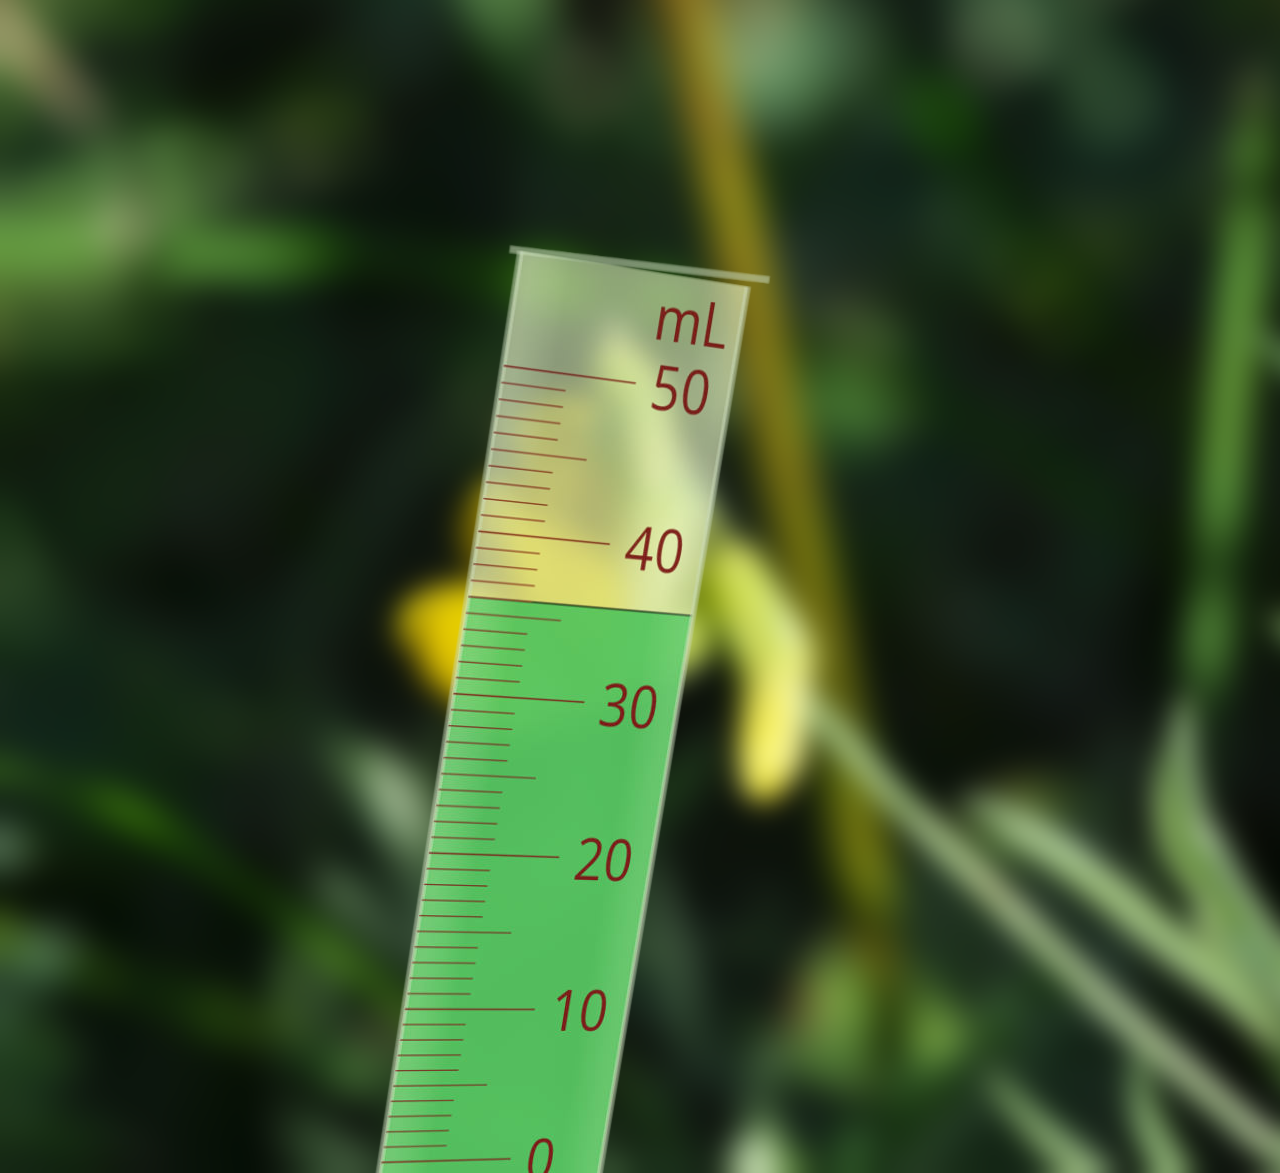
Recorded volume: 36
